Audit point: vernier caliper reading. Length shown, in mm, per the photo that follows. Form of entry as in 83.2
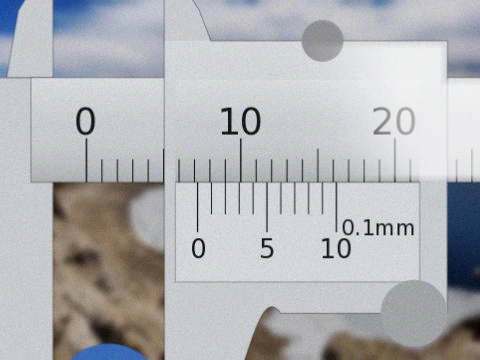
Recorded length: 7.2
